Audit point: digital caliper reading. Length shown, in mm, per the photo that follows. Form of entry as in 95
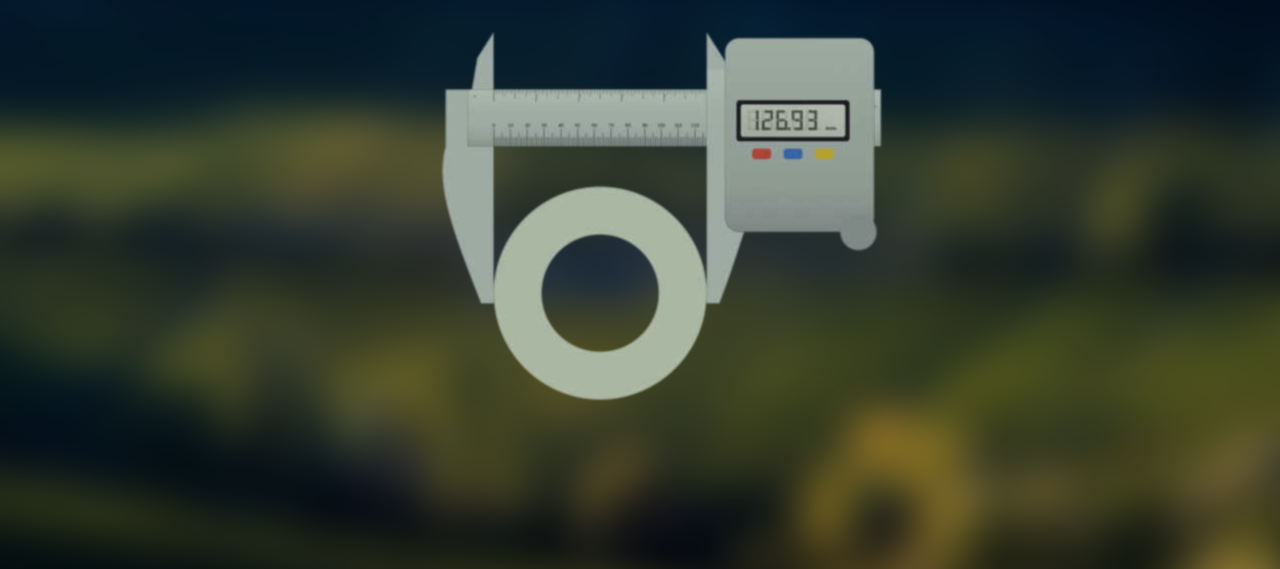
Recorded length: 126.93
